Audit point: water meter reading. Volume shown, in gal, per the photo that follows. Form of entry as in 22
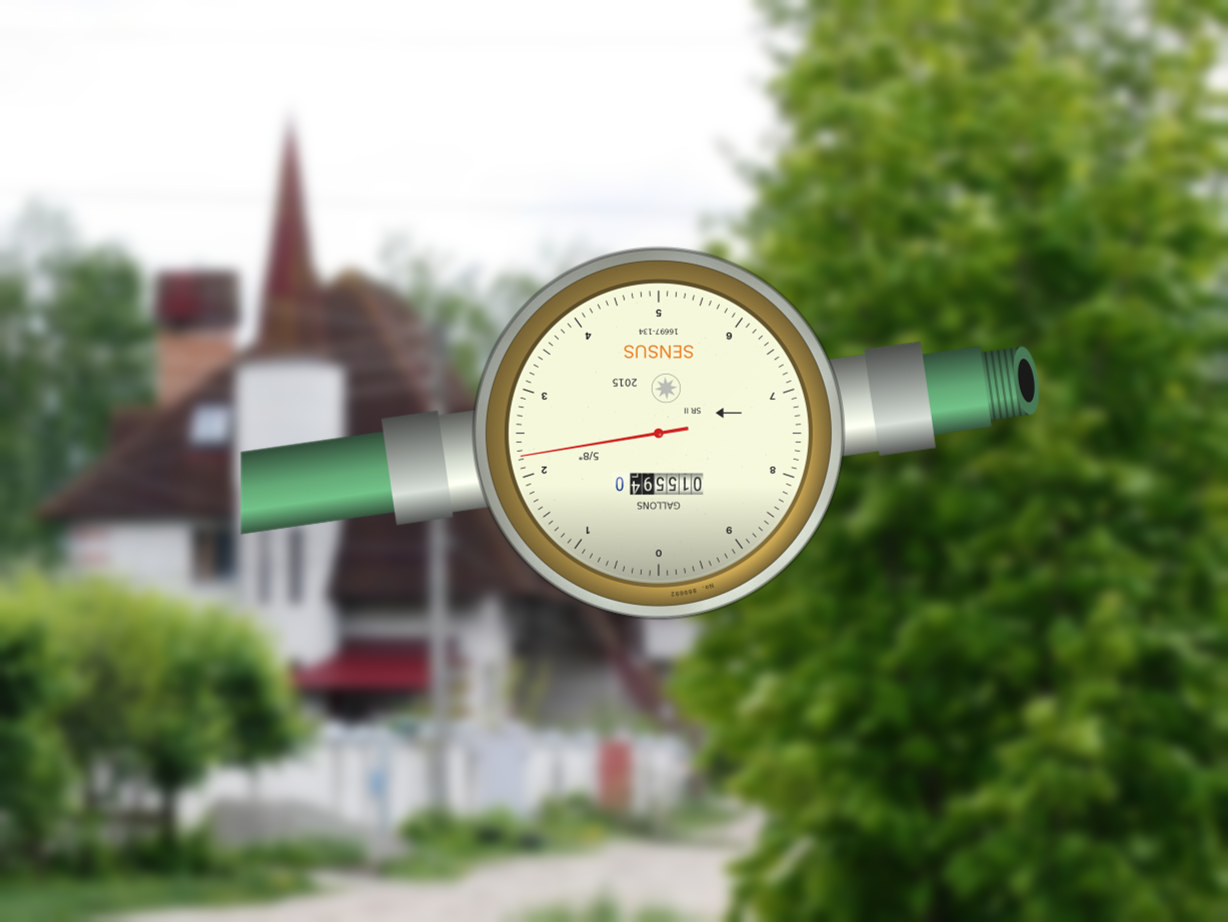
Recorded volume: 155942.2
